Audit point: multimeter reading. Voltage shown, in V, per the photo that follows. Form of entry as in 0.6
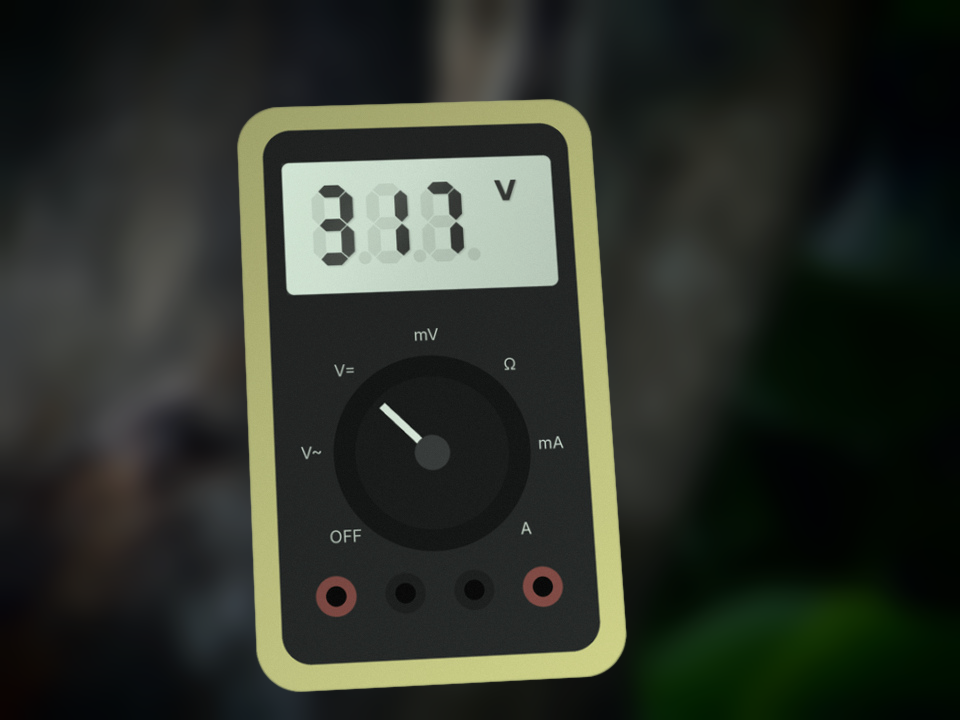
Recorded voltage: 317
